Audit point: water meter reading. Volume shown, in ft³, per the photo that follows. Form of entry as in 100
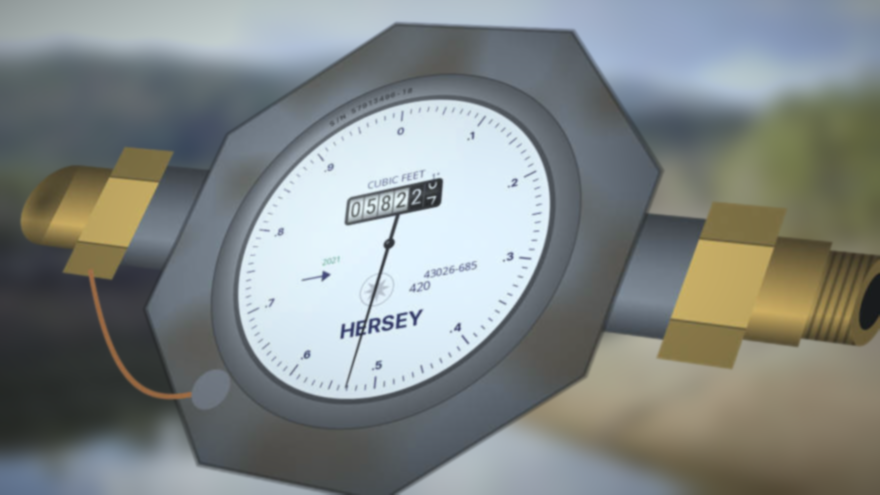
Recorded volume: 58226.53
